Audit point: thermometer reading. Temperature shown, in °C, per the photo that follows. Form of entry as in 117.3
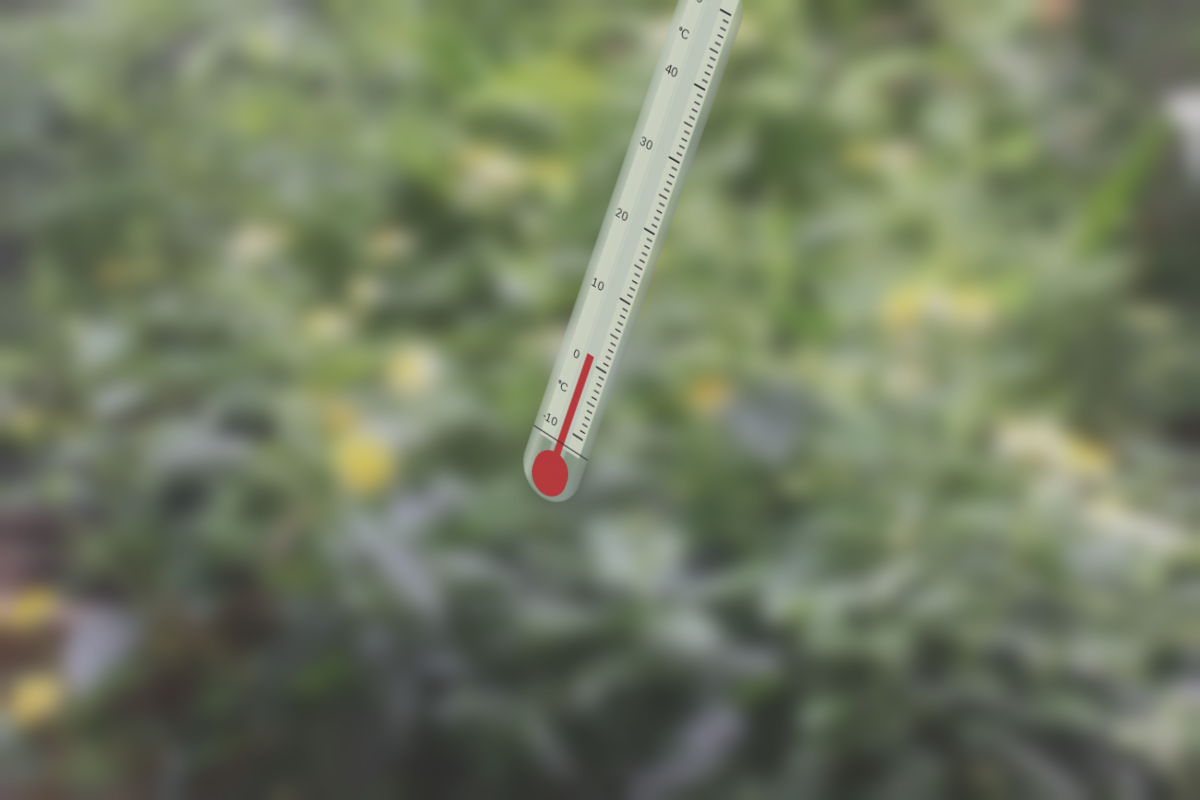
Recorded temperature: 1
